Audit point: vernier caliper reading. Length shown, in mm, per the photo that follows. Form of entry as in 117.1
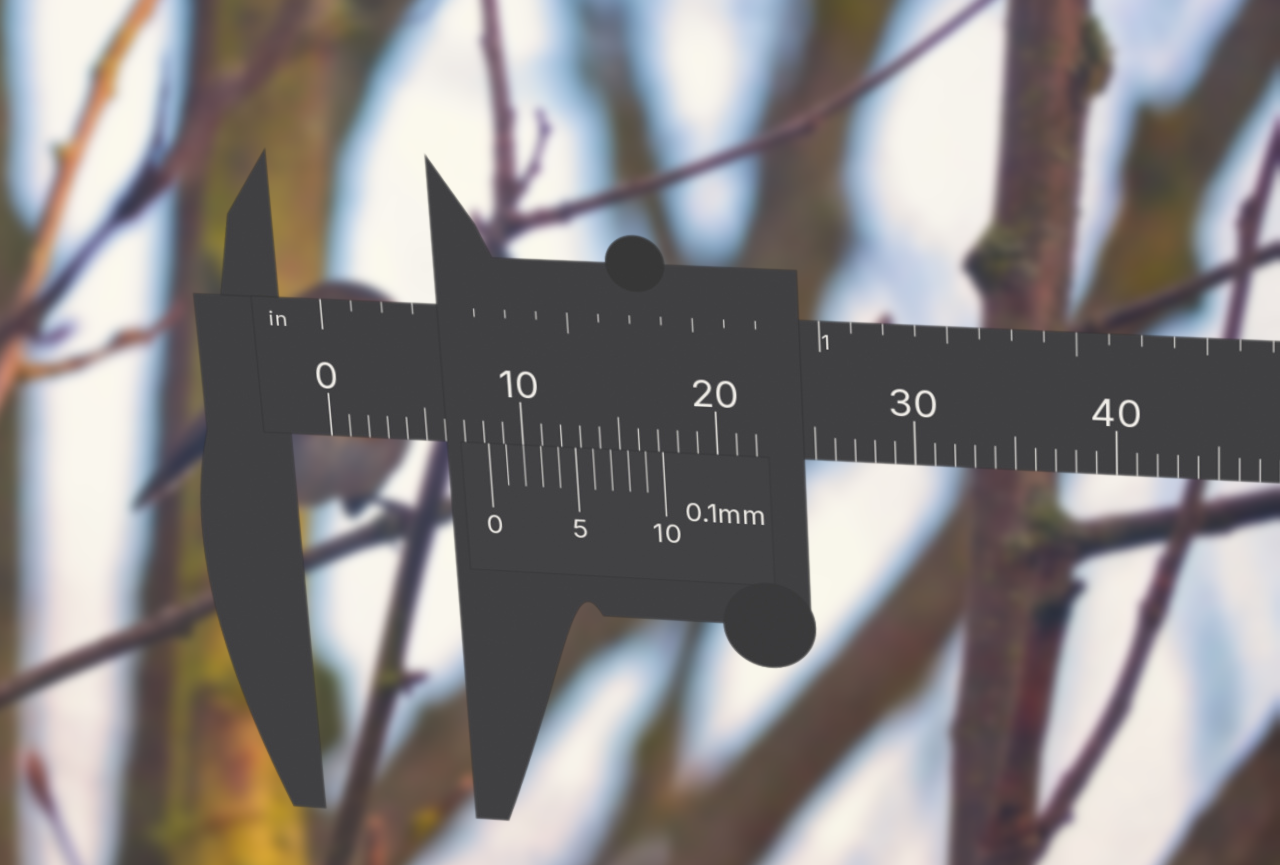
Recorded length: 8.2
